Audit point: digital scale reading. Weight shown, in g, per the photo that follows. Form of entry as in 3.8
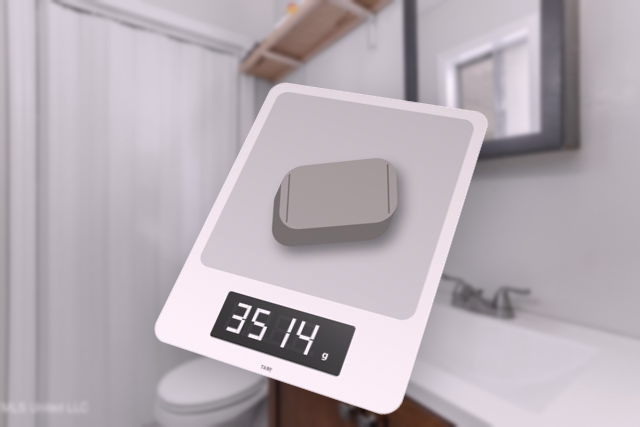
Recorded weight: 3514
